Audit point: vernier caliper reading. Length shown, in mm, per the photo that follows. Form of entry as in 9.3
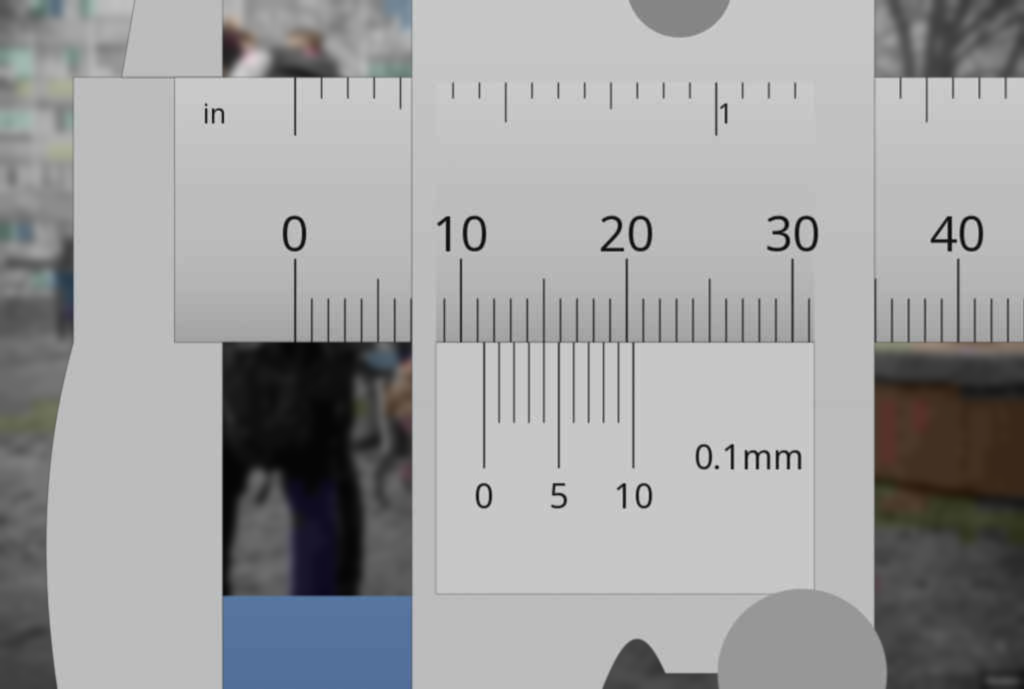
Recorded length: 11.4
